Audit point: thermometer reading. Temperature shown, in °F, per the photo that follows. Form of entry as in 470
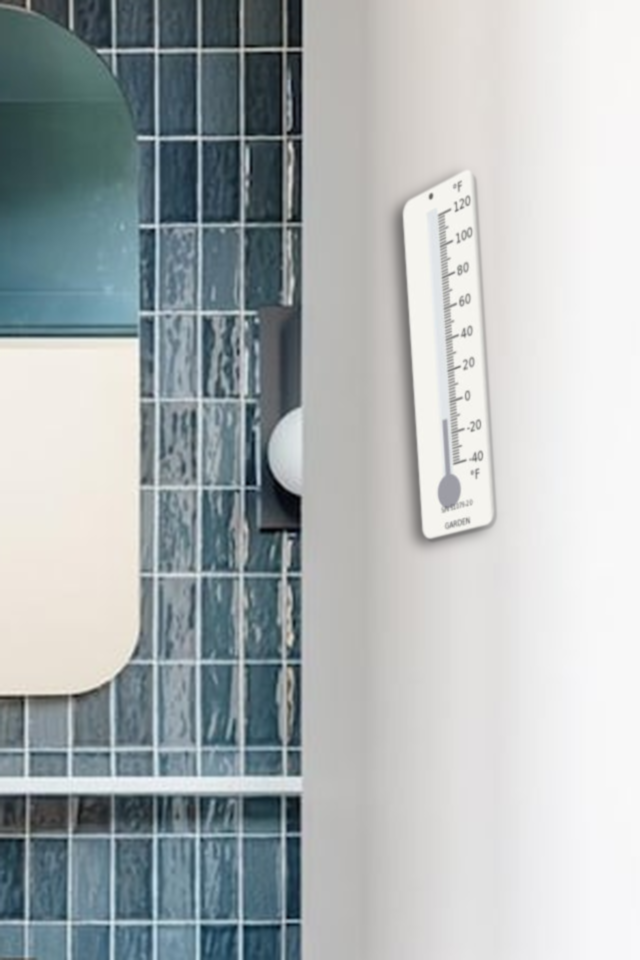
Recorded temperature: -10
